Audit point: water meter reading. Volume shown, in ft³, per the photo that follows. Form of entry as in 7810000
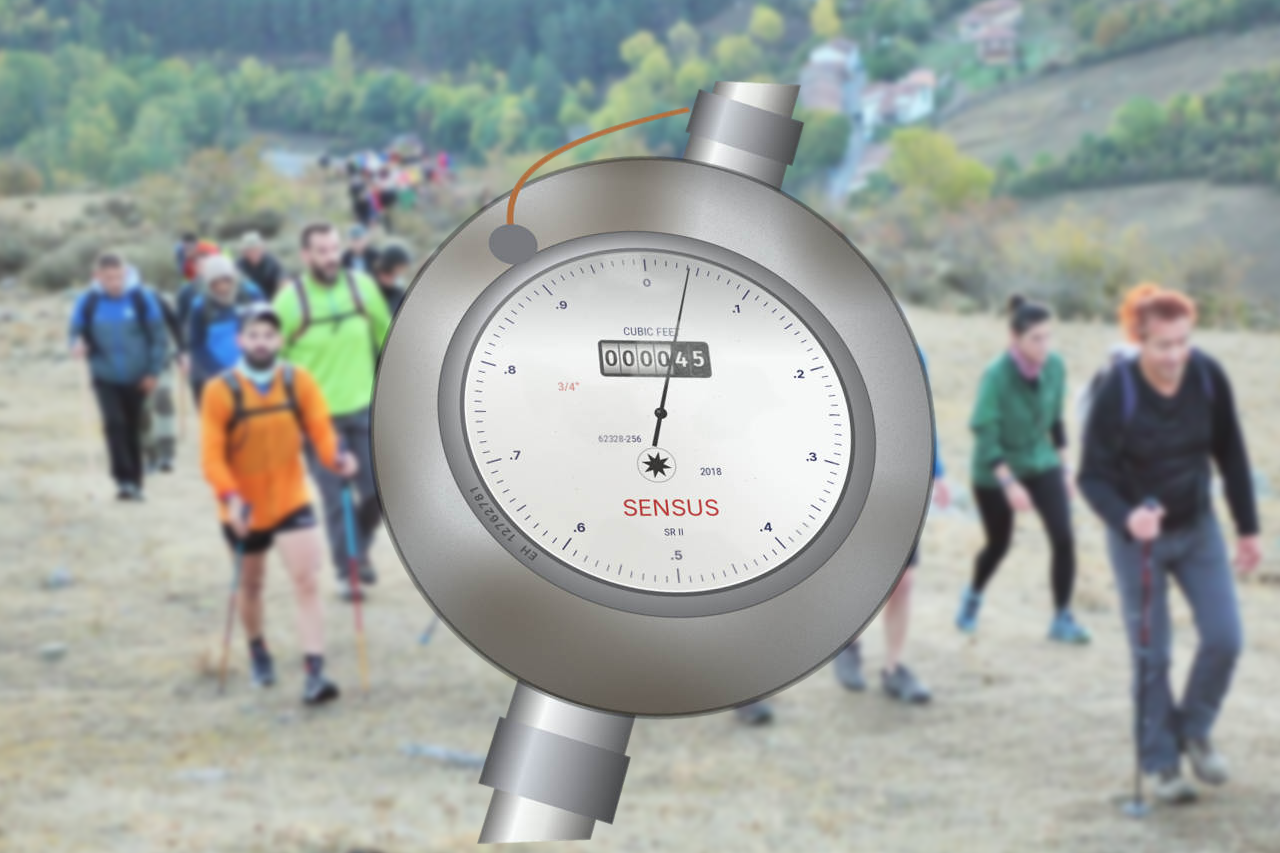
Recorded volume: 45.04
